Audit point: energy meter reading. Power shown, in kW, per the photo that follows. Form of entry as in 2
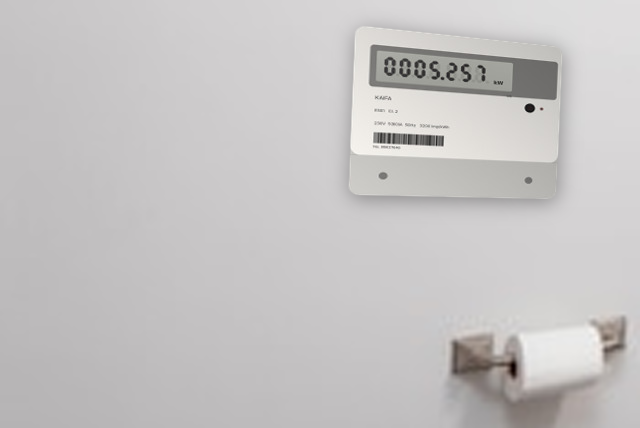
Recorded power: 5.257
